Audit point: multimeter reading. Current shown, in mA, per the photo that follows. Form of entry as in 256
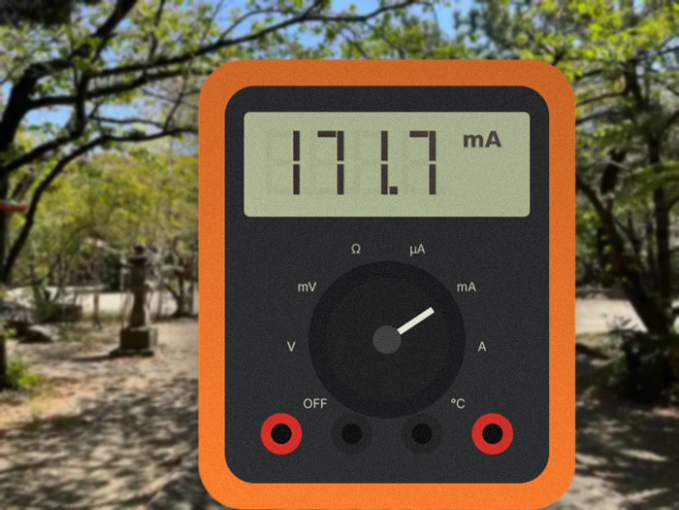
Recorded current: 171.7
